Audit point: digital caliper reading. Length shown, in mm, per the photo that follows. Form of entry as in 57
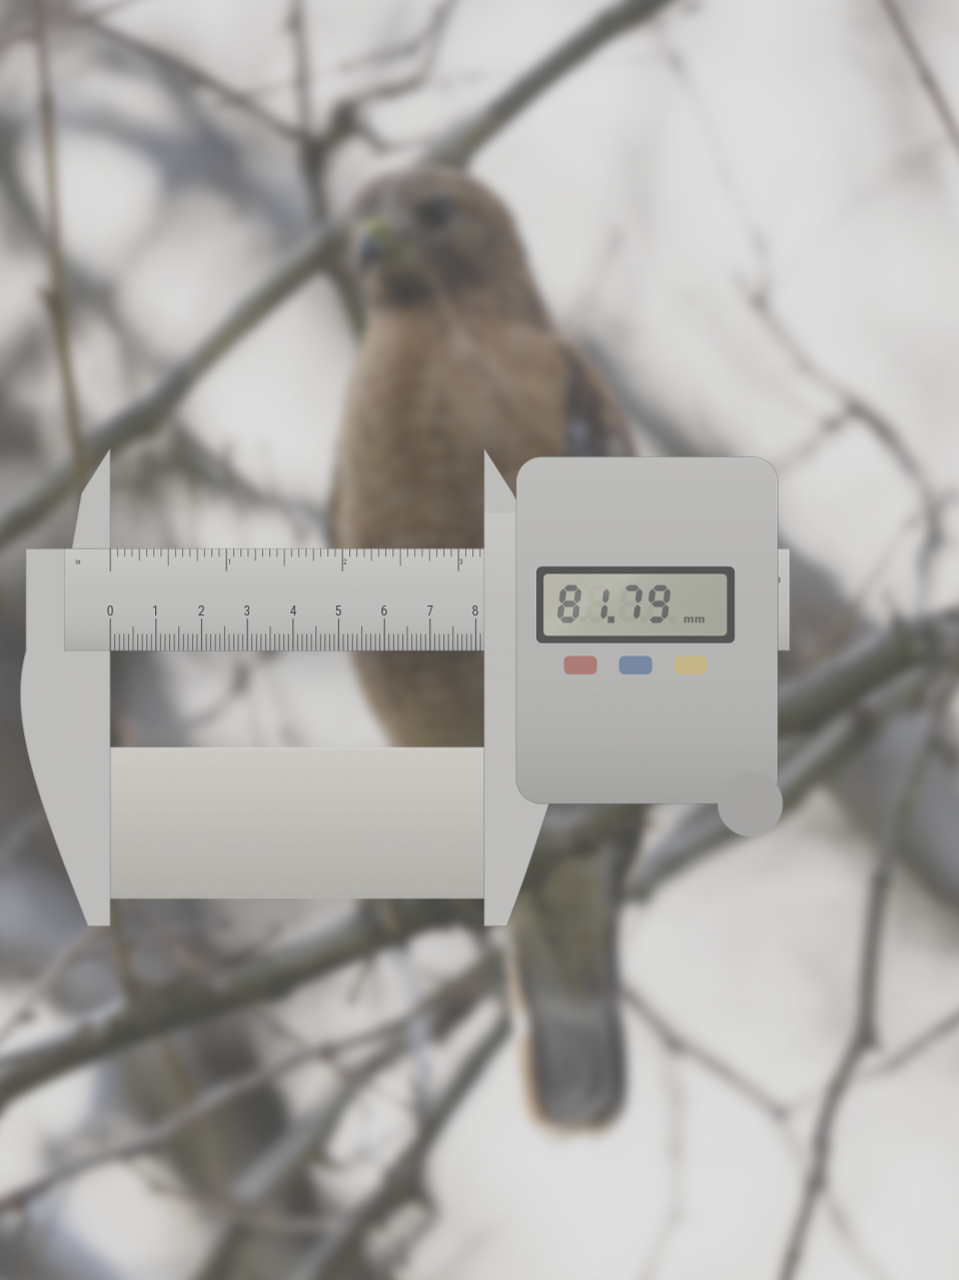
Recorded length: 81.79
